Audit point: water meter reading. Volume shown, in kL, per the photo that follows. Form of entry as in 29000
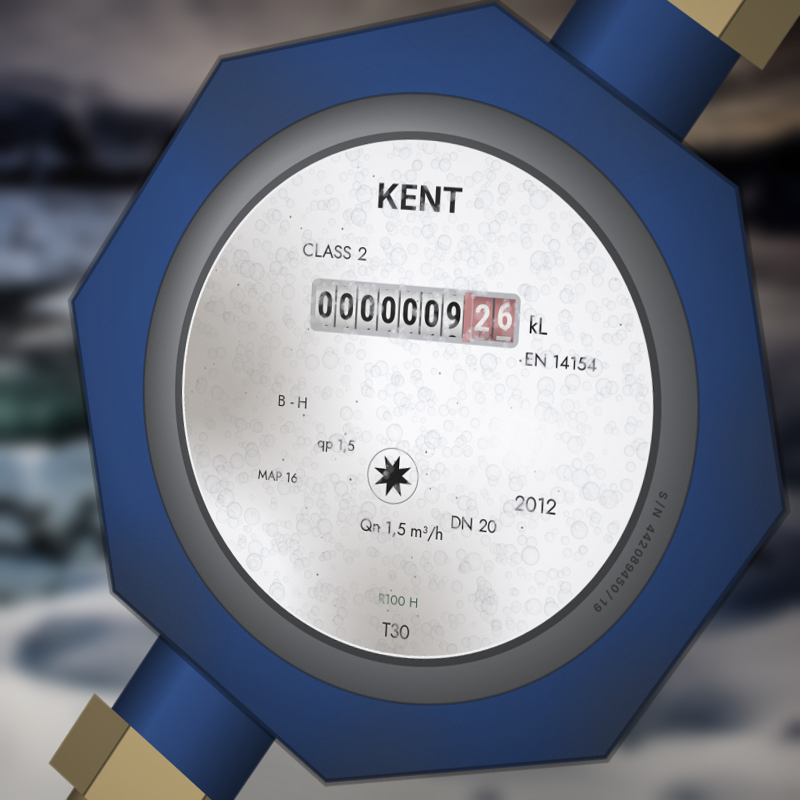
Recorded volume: 9.26
